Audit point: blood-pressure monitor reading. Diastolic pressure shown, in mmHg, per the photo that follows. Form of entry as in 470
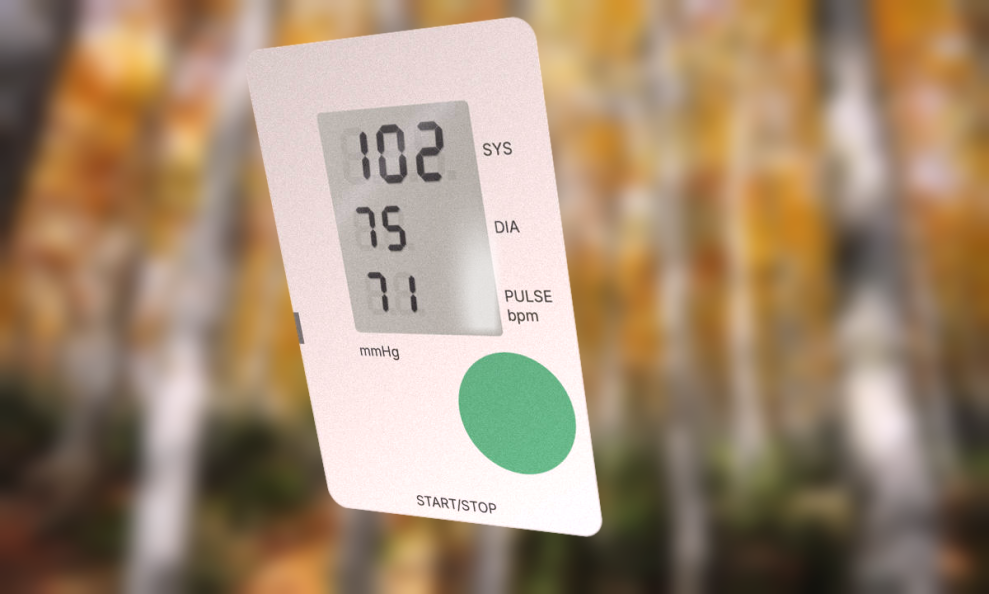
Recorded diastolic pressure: 75
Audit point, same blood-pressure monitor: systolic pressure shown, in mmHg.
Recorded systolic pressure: 102
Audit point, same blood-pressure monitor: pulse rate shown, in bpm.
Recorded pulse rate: 71
